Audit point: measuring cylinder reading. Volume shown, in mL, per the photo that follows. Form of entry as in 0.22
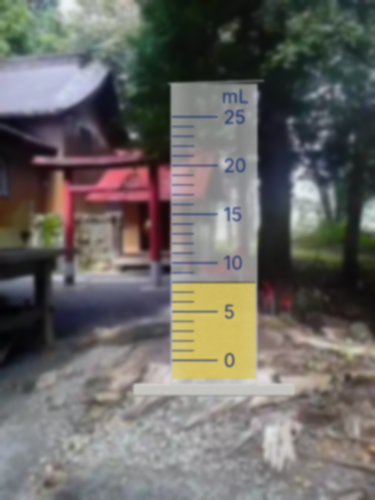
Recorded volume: 8
